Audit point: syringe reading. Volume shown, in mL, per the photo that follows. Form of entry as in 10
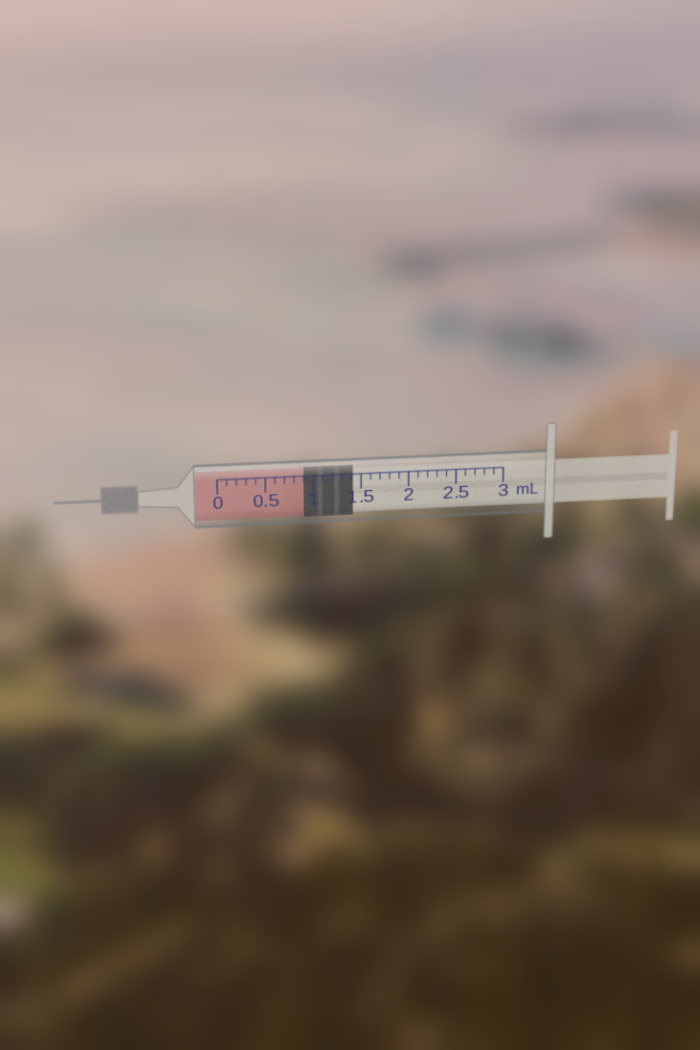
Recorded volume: 0.9
